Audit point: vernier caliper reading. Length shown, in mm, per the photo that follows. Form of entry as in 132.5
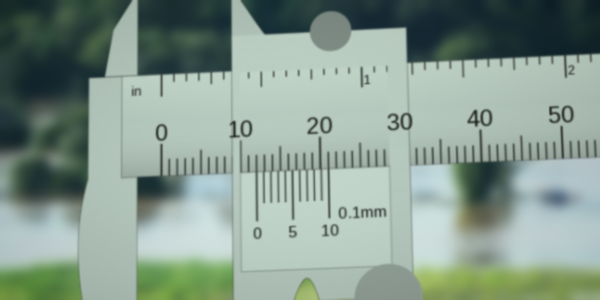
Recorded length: 12.0
